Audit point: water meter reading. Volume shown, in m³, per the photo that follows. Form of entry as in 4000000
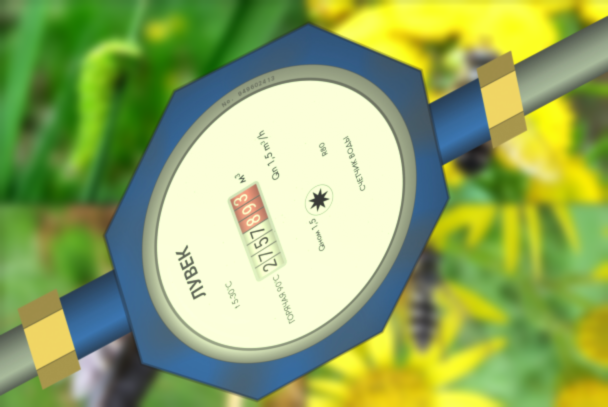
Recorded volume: 2757.893
